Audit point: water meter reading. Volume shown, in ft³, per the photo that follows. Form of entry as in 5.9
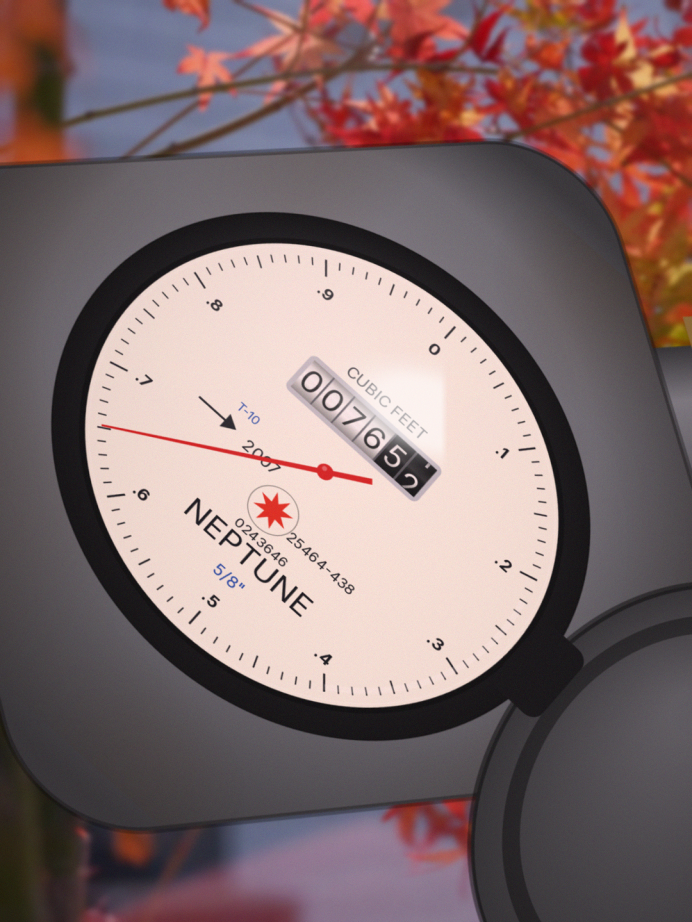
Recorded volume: 7651.65
